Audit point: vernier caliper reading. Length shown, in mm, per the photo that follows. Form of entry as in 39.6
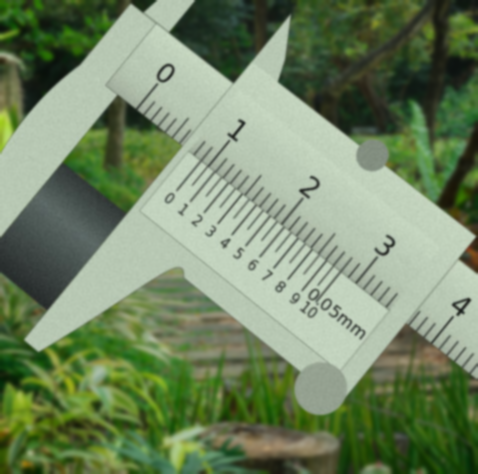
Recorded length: 9.0
